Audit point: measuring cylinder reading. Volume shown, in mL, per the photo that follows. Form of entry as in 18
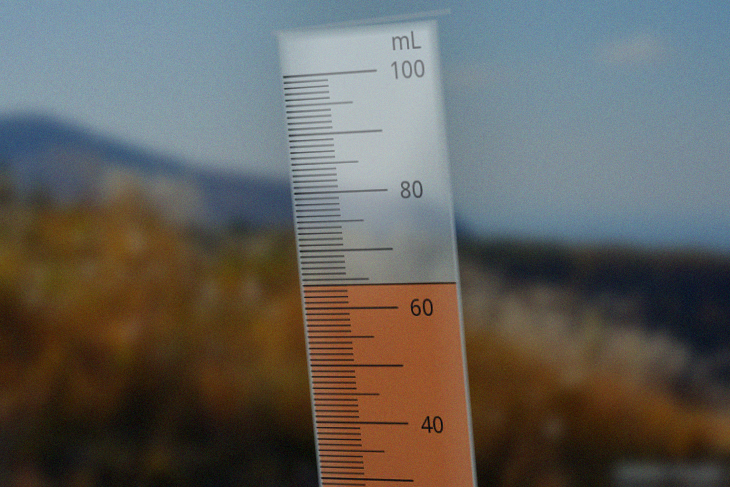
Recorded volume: 64
